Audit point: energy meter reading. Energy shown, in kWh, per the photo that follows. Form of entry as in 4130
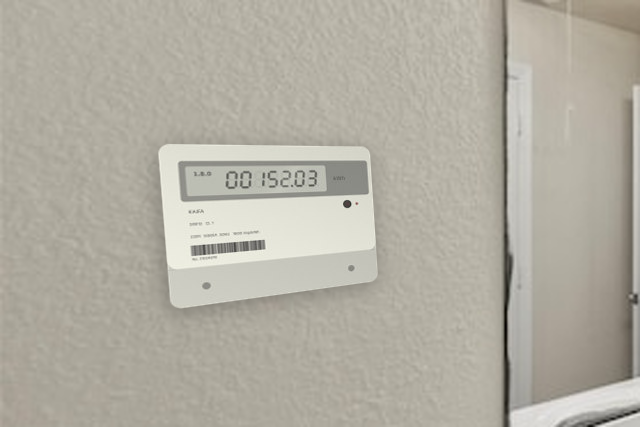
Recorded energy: 152.03
